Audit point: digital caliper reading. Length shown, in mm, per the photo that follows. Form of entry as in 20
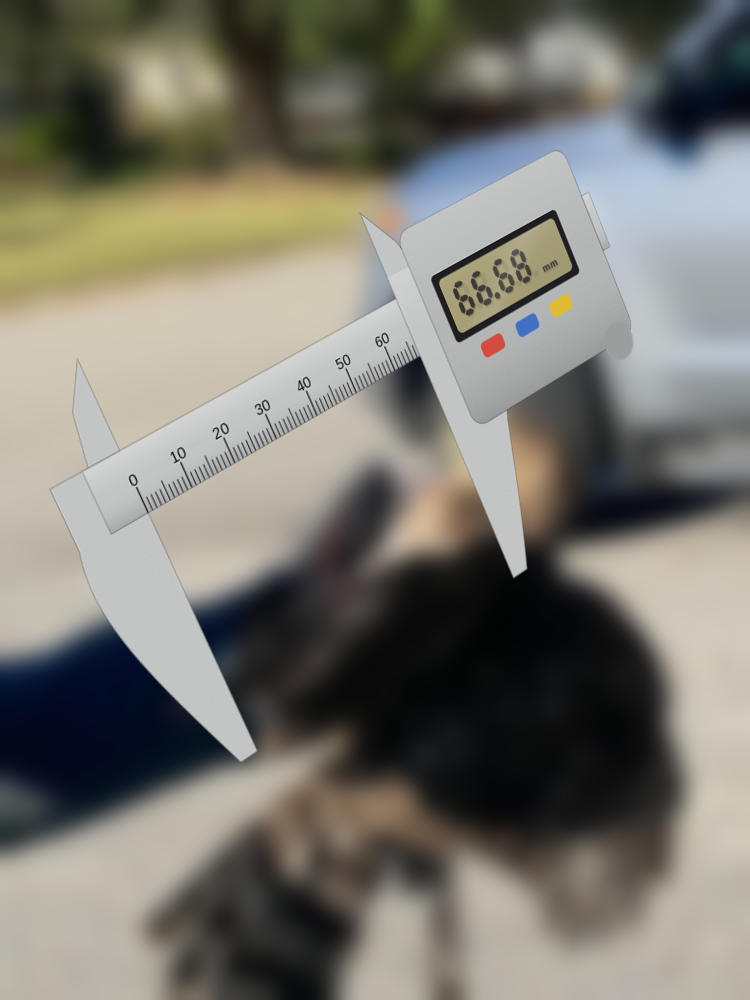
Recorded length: 66.68
